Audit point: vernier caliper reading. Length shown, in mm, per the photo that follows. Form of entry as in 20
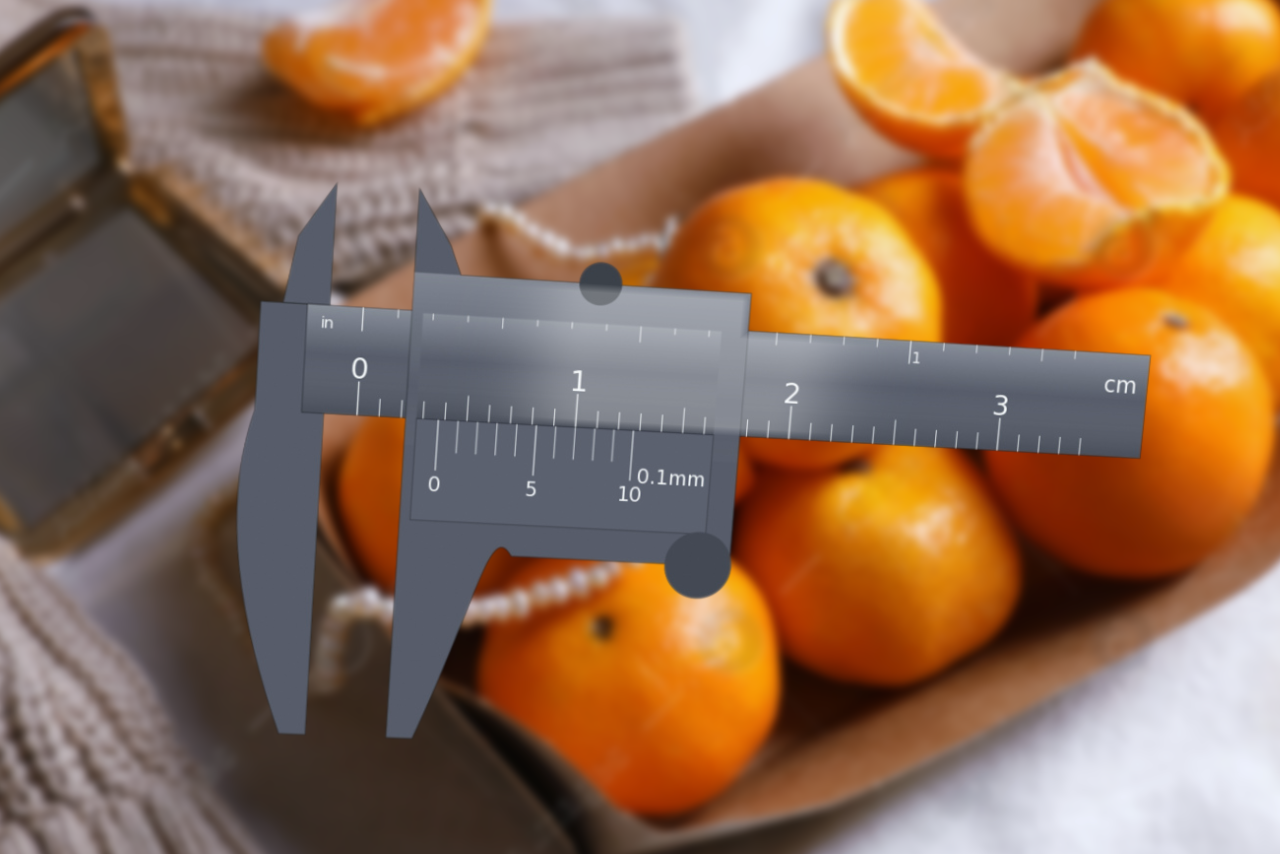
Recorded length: 3.7
